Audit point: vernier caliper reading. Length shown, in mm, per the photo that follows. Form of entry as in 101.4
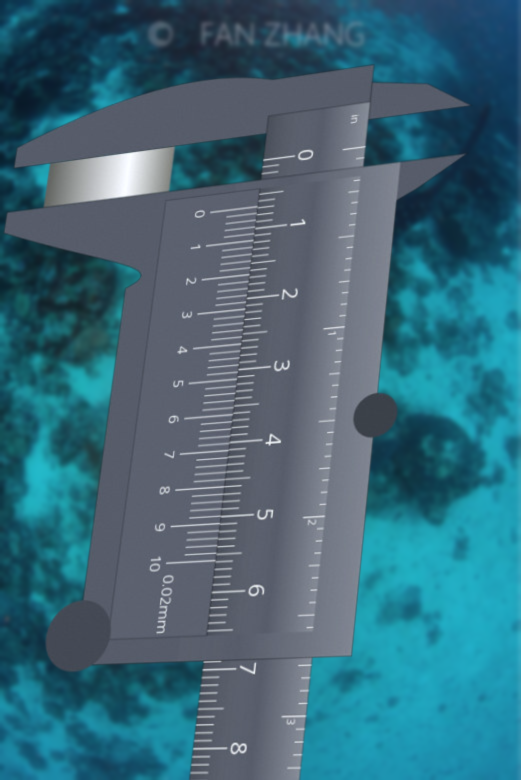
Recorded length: 6.8
